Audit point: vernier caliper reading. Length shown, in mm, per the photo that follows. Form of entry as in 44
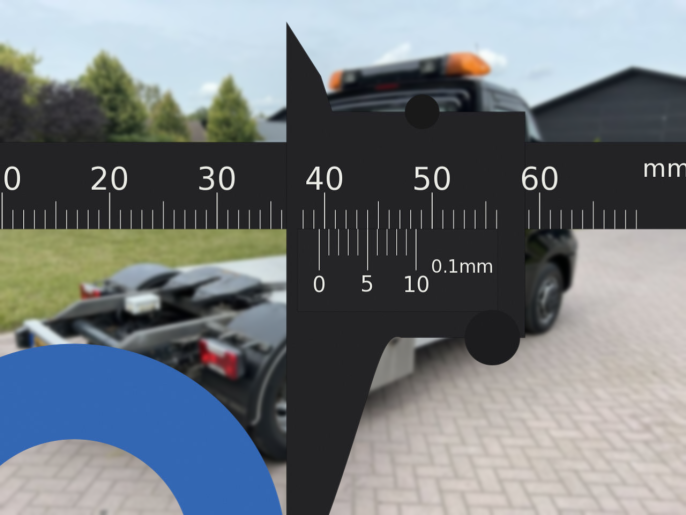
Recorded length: 39.5
